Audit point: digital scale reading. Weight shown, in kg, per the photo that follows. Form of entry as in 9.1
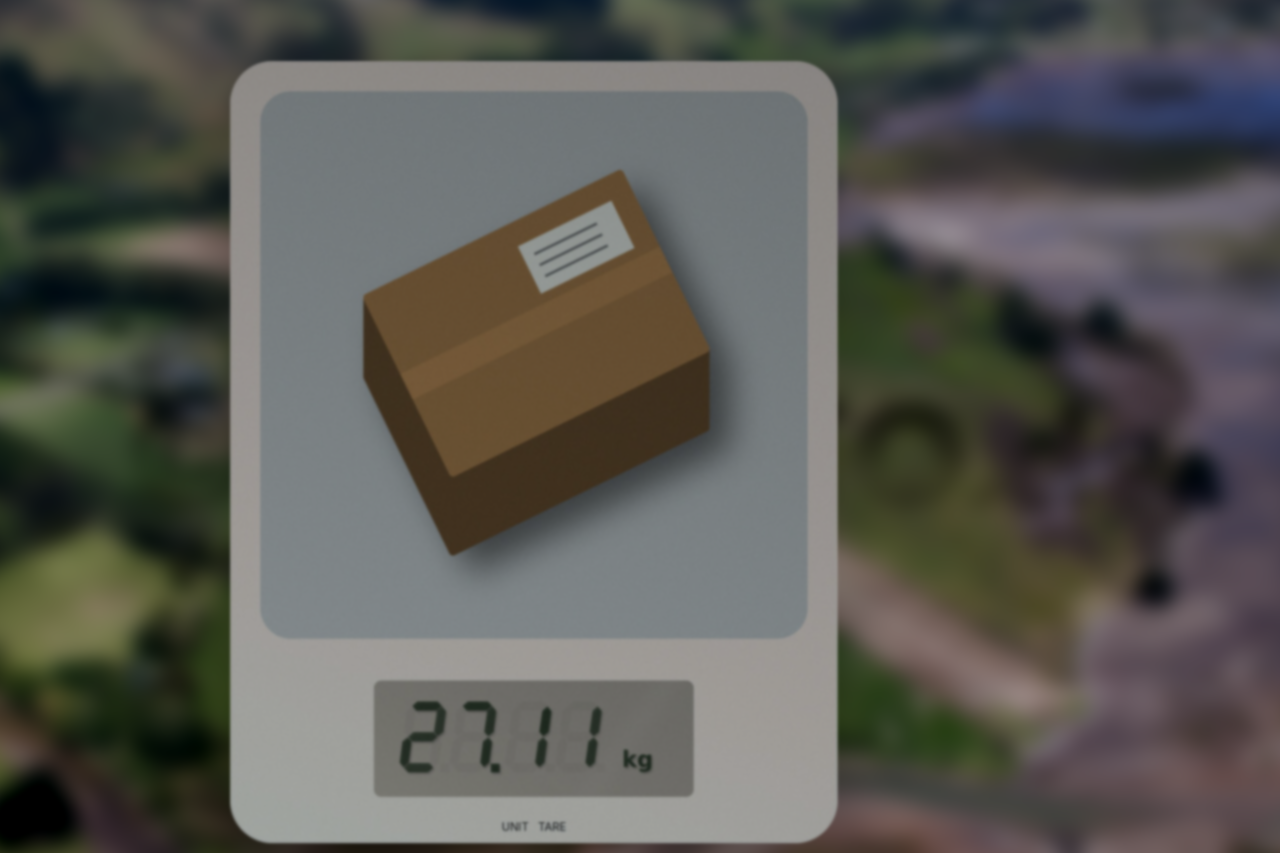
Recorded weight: 27.11
